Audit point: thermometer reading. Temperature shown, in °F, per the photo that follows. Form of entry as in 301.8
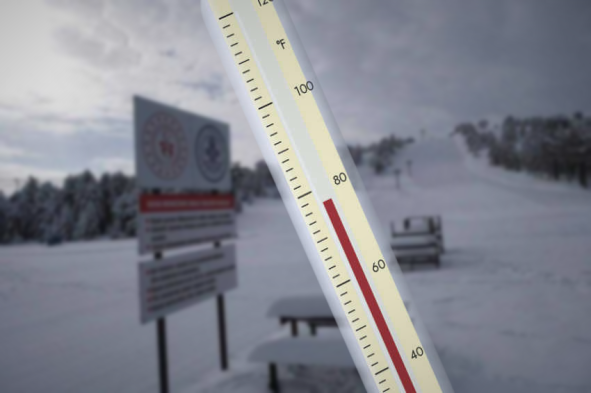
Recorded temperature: 77
